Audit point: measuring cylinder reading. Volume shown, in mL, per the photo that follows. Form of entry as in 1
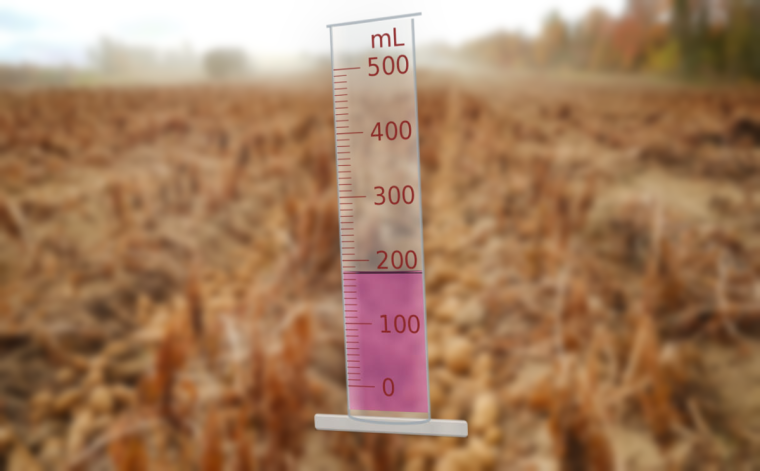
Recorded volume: 180
